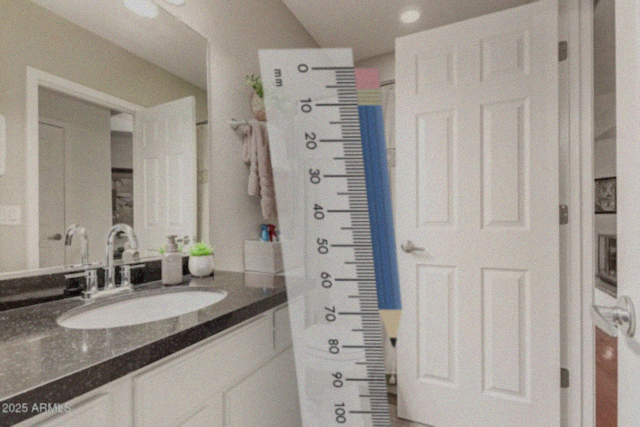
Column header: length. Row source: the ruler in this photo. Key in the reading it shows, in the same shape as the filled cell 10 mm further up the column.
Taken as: 80 mm
